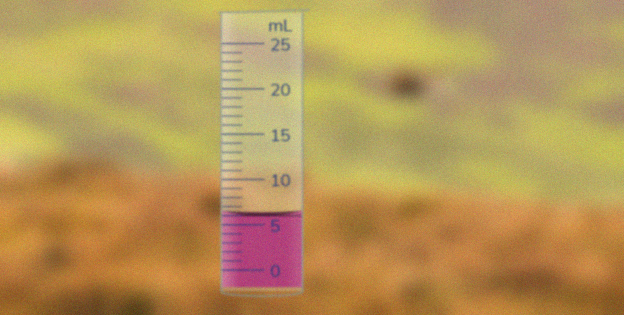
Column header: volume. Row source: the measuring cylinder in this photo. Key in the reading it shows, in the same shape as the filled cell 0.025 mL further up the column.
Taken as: 6 mL
